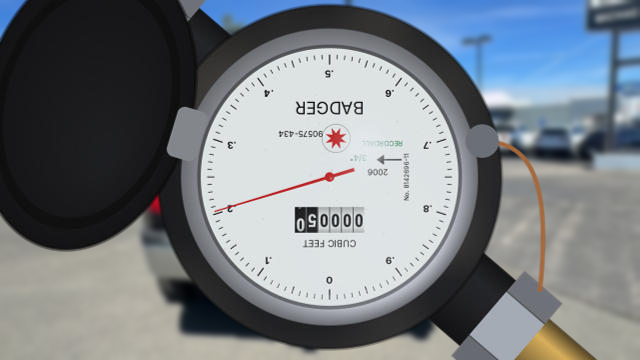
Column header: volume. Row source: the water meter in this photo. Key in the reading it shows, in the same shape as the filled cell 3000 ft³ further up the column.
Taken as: 50.20 ft³
